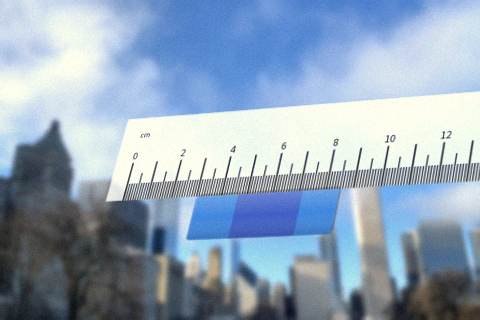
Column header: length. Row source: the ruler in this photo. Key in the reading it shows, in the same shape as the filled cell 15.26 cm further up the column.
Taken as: 5.5 cm
